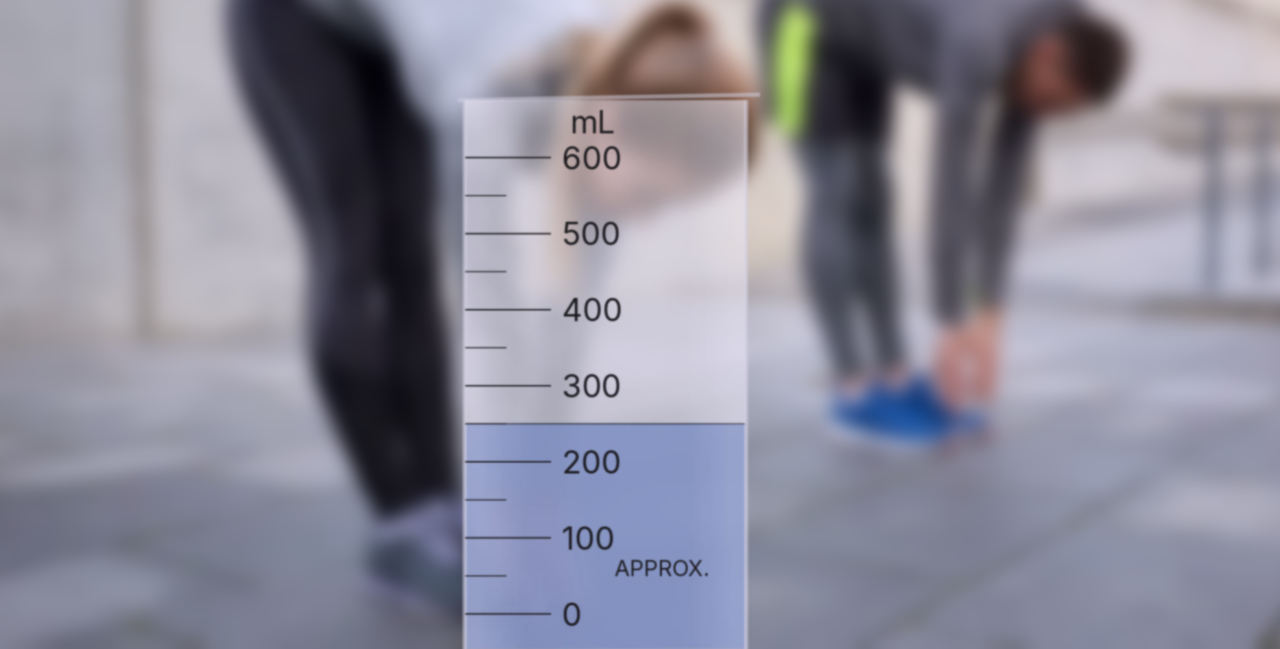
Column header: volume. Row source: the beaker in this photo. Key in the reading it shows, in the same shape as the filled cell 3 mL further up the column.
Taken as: 250 mL
